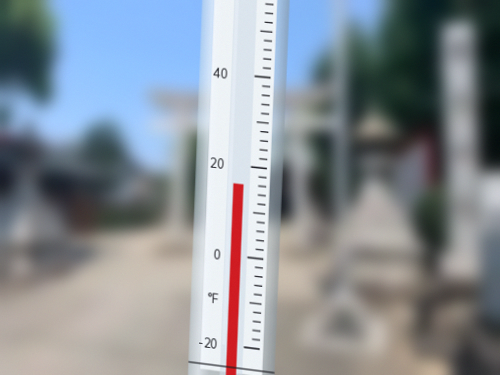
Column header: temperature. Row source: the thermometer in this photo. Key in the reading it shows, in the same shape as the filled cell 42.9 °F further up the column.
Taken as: 16 °F
